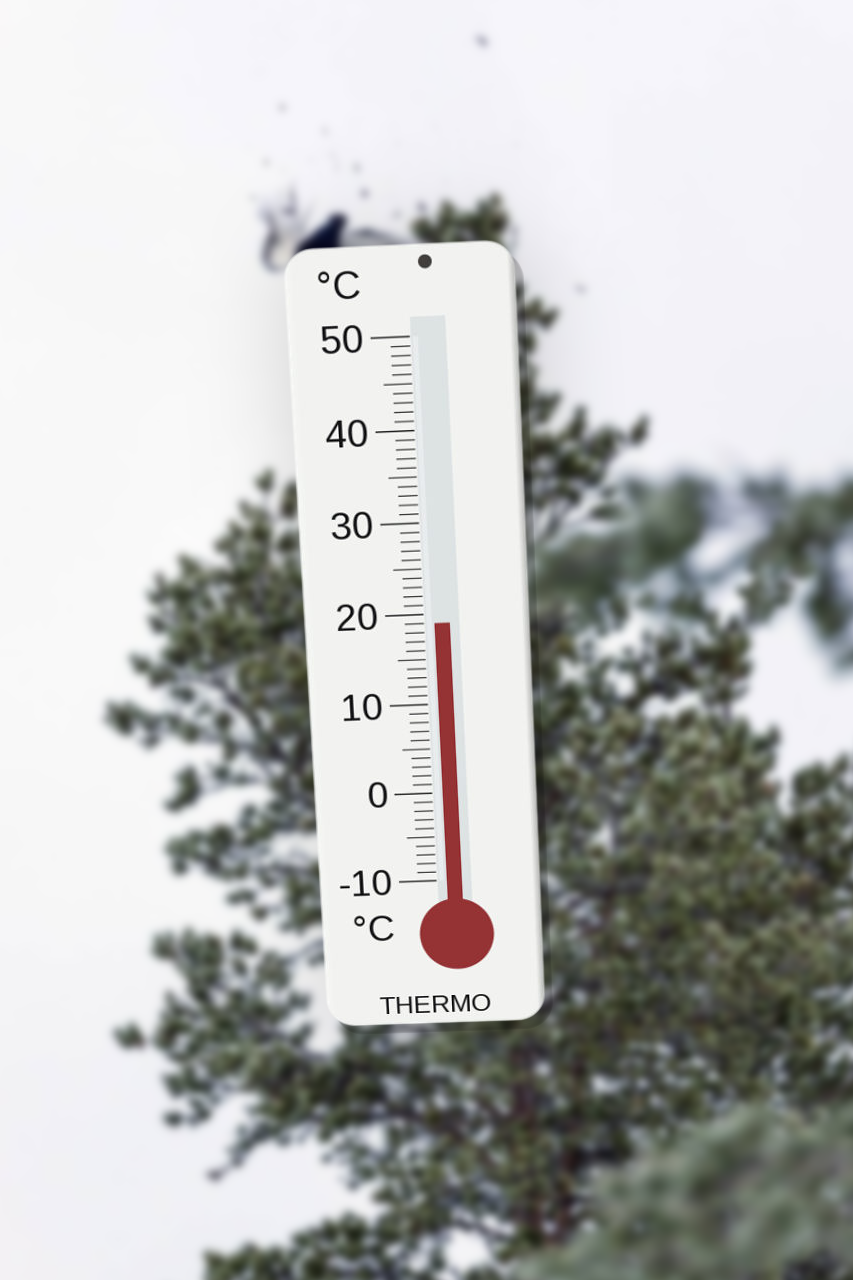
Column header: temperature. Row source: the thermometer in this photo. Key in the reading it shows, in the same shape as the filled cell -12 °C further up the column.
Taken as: 19 °C
